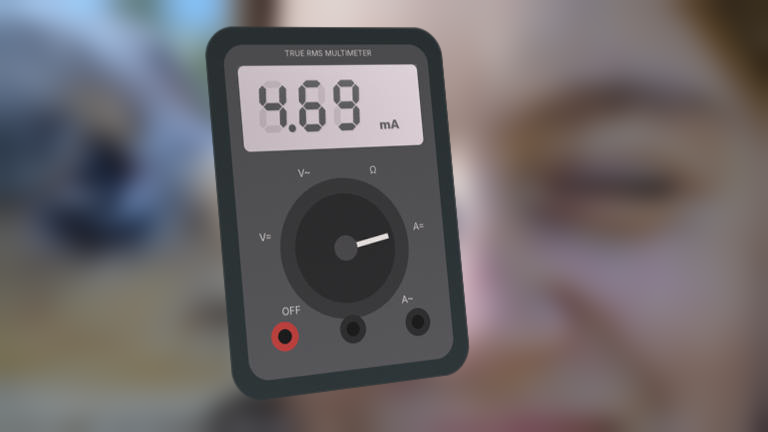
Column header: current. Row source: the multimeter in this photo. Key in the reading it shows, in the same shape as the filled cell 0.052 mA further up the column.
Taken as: 4.69 mA
